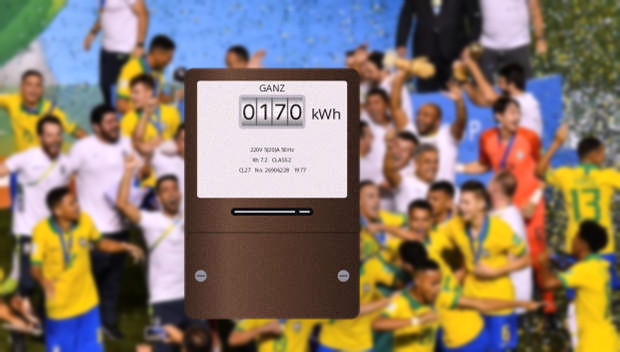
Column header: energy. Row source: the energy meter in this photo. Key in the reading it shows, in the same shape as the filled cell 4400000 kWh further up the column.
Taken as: 170 kWh
